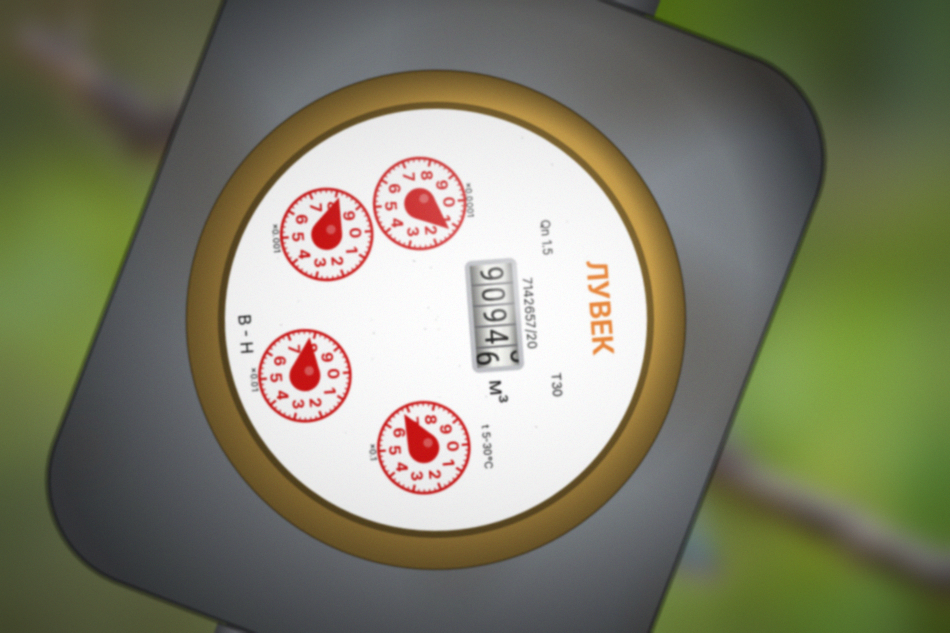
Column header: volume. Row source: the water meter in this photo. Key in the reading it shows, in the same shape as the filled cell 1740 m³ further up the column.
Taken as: 90945.6781 m³
